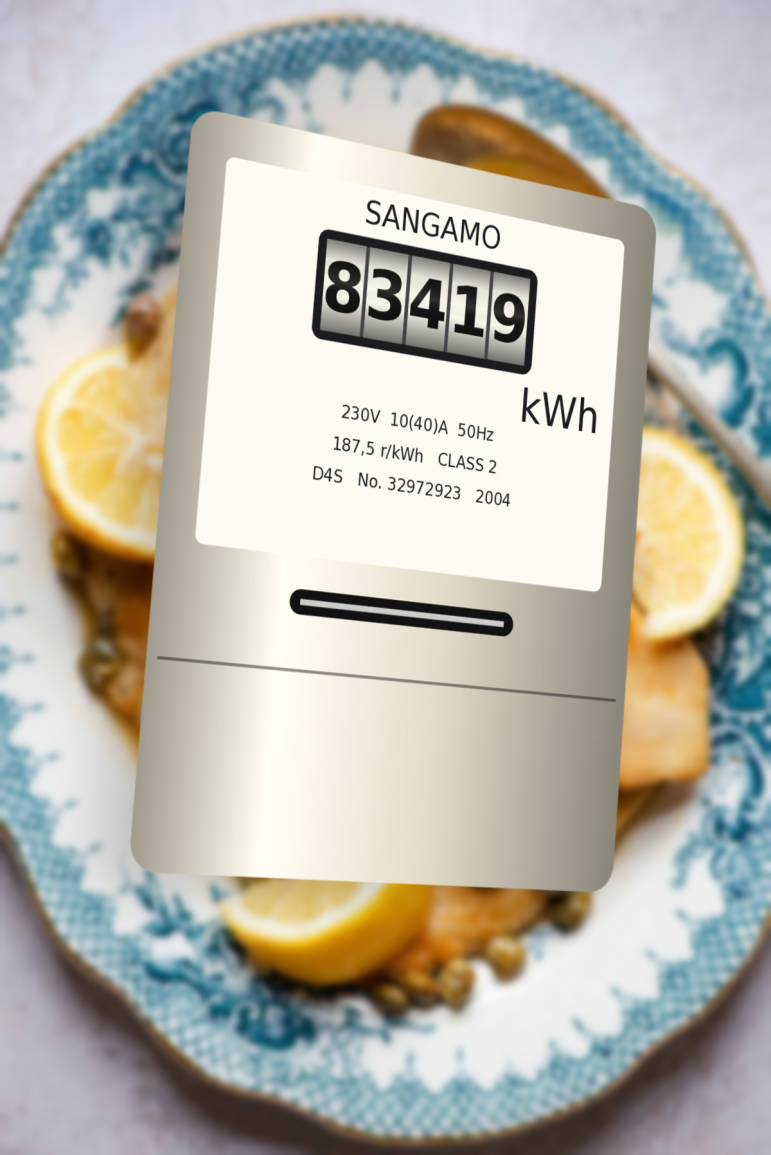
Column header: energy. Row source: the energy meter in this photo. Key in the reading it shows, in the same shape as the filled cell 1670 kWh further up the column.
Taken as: 83419 kWh
